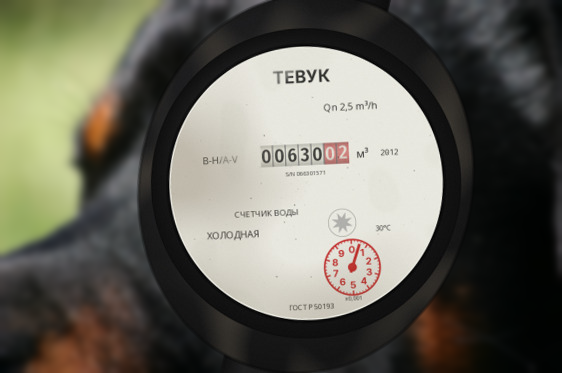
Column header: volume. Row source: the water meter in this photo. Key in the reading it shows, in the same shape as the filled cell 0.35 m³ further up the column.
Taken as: 630.020 m³
